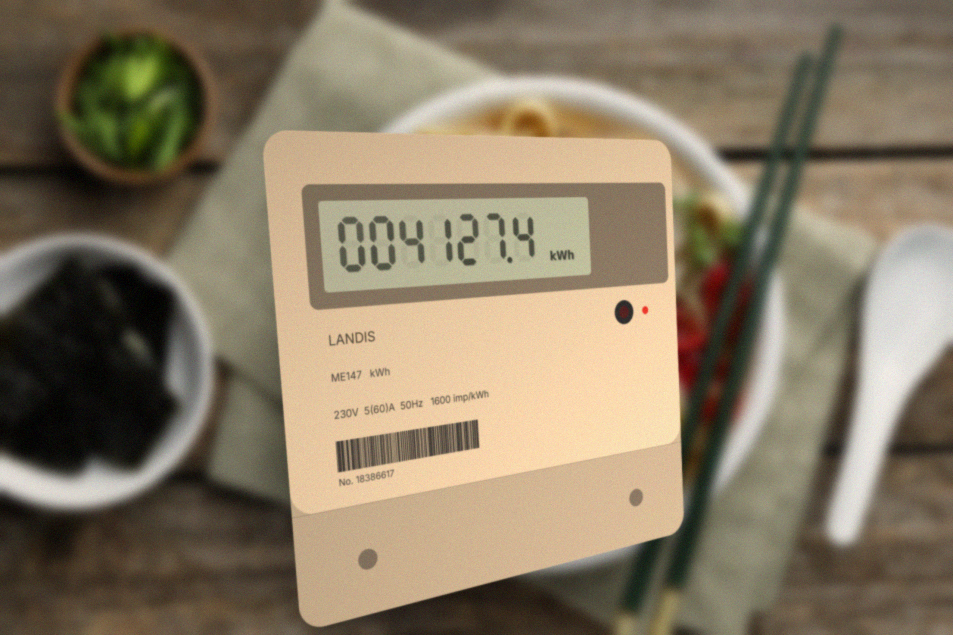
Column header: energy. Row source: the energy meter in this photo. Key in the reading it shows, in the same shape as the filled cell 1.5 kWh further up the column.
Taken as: 4127.4 kWh
